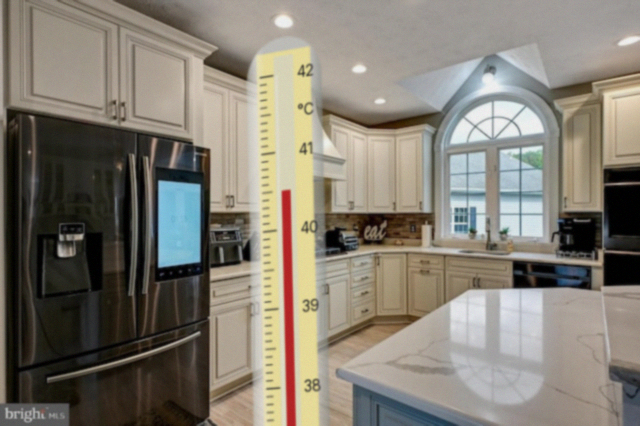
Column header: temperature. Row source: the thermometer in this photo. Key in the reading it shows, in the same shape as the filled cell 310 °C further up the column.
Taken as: 40.5 °C
